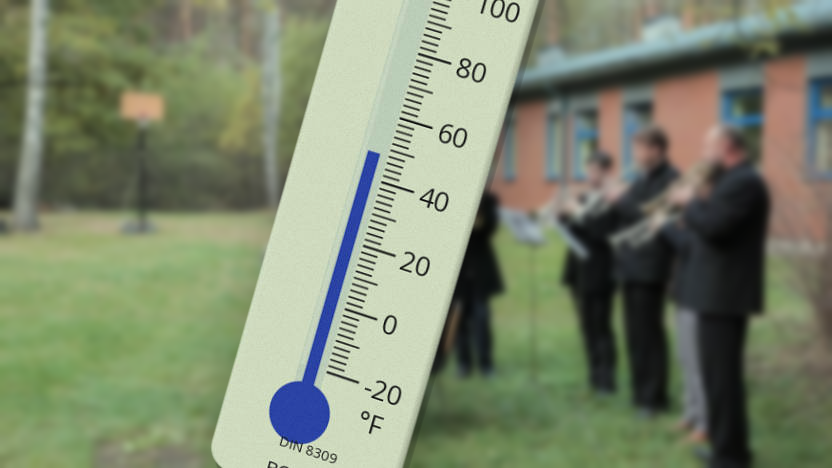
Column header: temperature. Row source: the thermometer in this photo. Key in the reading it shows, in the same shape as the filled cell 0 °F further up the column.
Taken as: 48 °F
